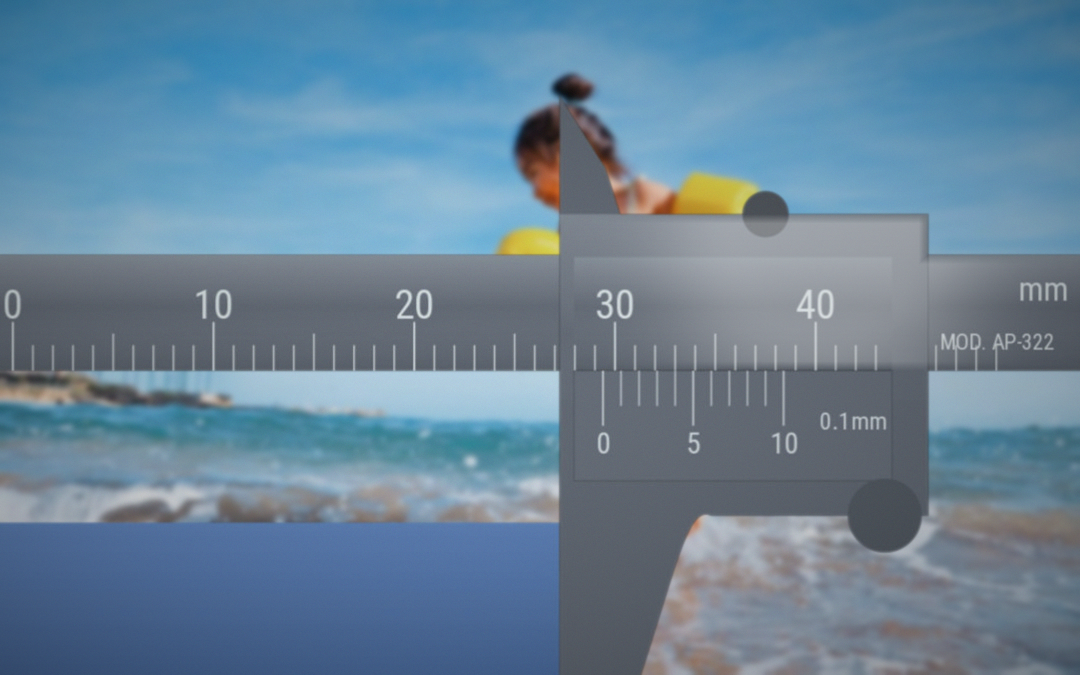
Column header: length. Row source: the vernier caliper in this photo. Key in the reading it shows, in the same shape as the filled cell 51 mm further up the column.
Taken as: 29.4 mm
